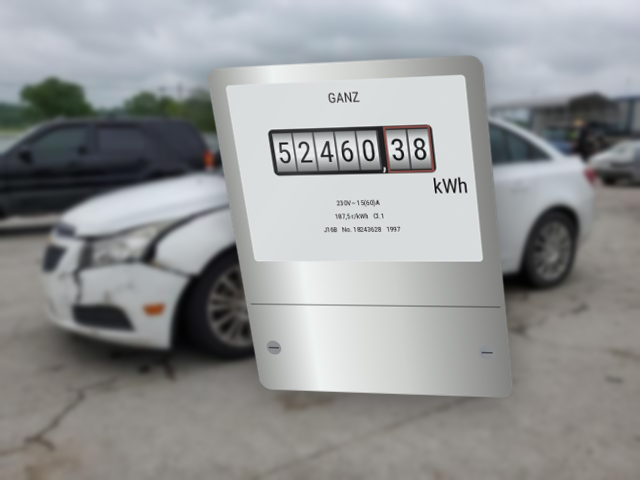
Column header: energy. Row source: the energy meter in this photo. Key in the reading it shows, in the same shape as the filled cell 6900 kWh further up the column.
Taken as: 52460.38 kWh
